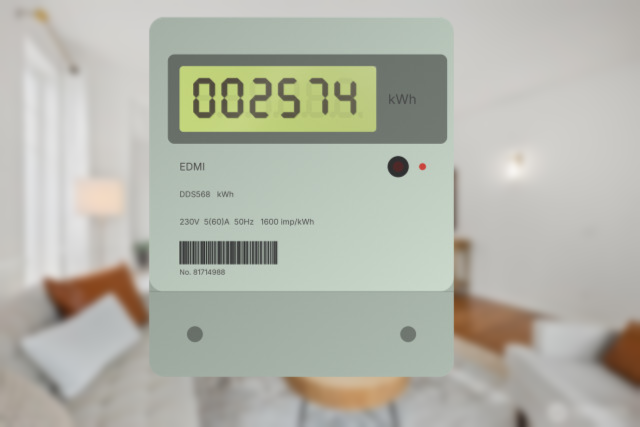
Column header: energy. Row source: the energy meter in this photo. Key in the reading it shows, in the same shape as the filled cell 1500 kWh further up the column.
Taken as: 2574 kWh
